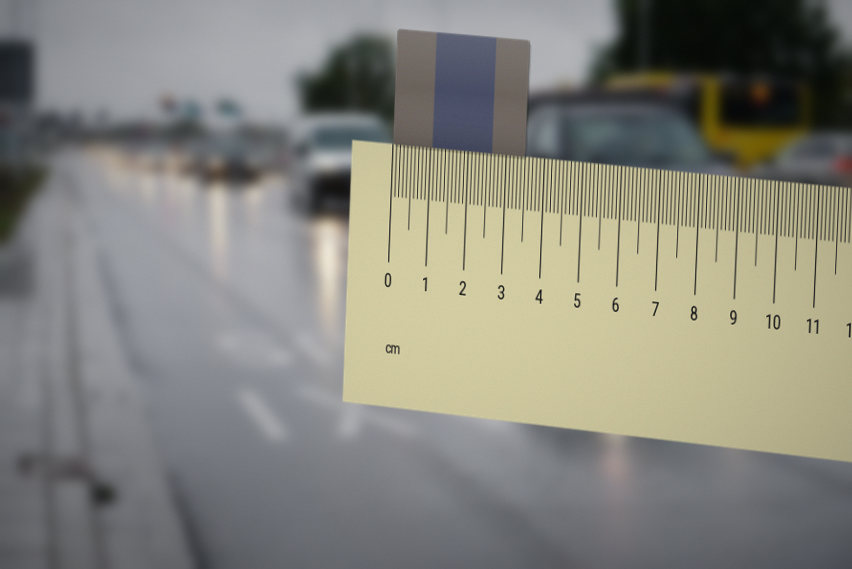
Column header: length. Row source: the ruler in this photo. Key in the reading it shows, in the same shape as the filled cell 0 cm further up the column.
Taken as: 3.5 cm
